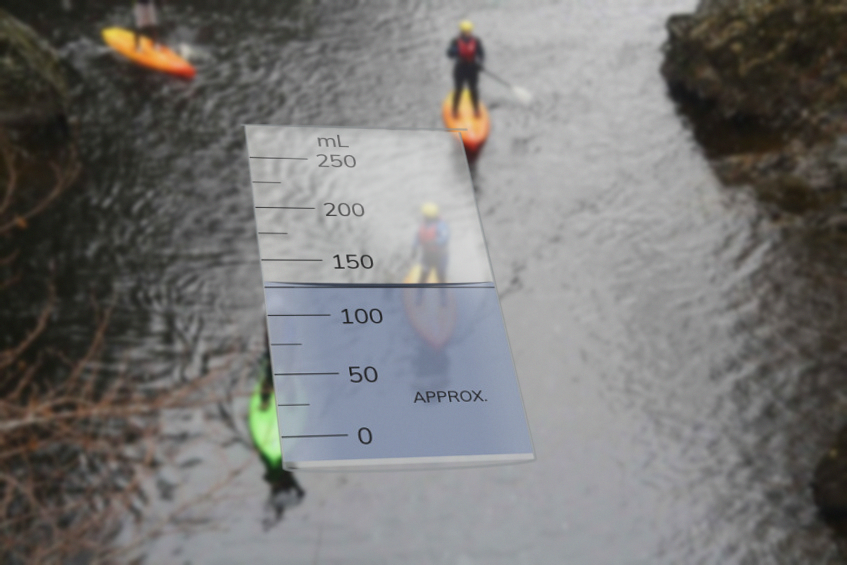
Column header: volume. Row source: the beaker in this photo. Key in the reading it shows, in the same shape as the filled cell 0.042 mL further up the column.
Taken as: 125 mL
